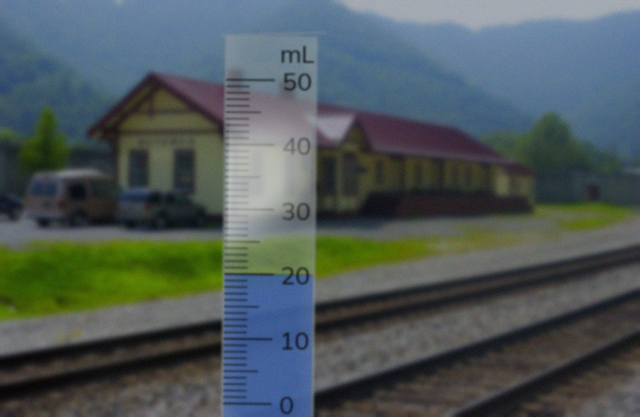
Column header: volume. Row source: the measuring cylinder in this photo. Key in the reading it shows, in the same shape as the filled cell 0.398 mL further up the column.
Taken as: 20 mL
